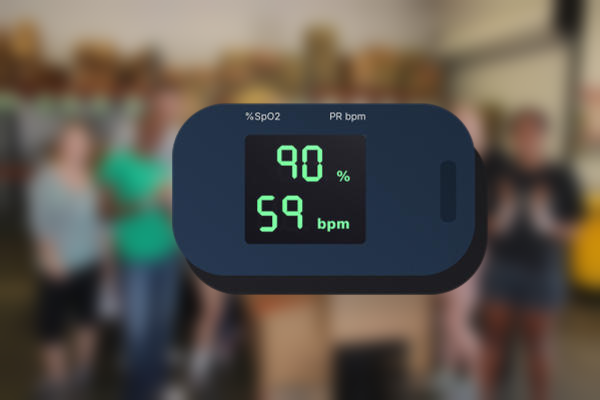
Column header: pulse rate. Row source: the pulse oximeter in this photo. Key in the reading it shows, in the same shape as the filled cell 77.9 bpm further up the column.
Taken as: 59 bpm
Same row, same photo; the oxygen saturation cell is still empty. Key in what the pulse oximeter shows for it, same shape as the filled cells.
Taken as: 90 %
